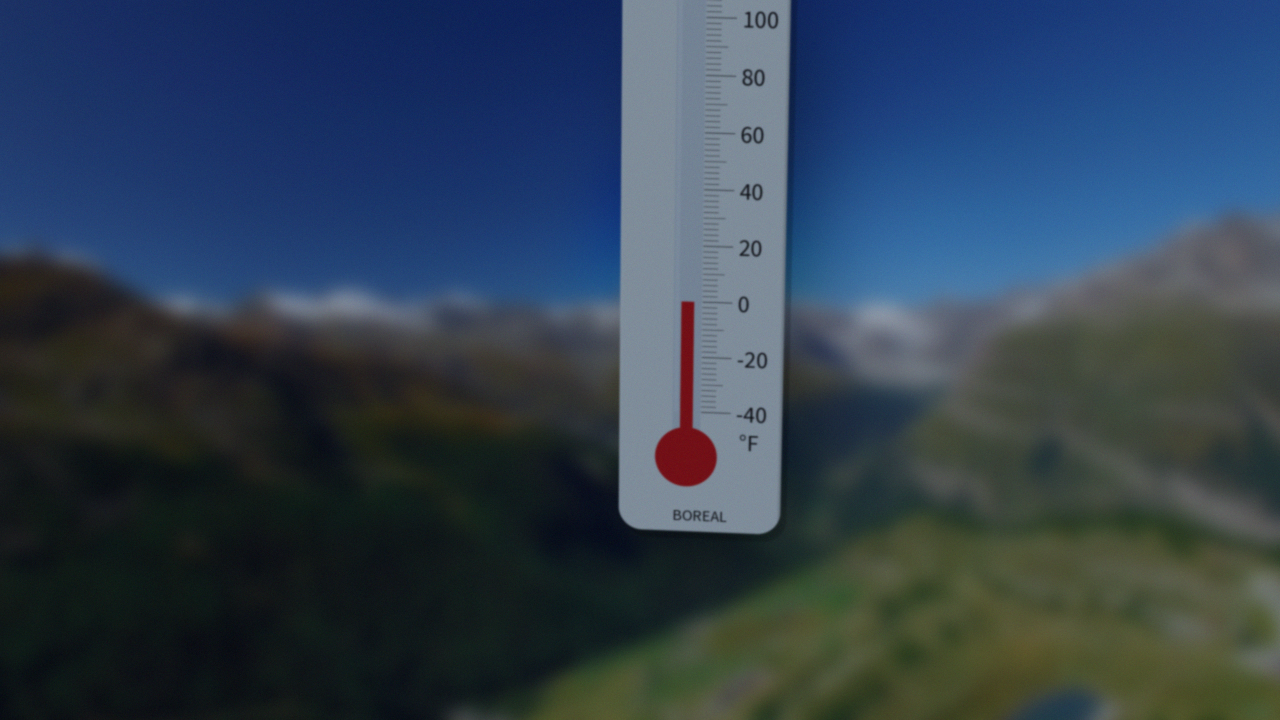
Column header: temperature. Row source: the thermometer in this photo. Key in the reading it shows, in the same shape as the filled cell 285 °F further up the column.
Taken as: 0 °F
